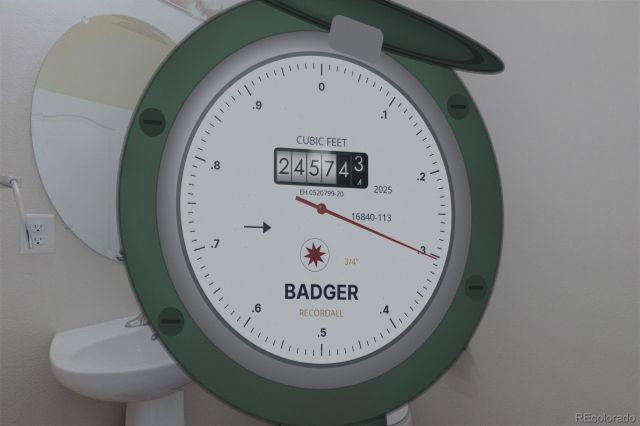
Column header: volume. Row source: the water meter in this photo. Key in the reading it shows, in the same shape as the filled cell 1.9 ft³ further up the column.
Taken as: 245743.30 ft³
